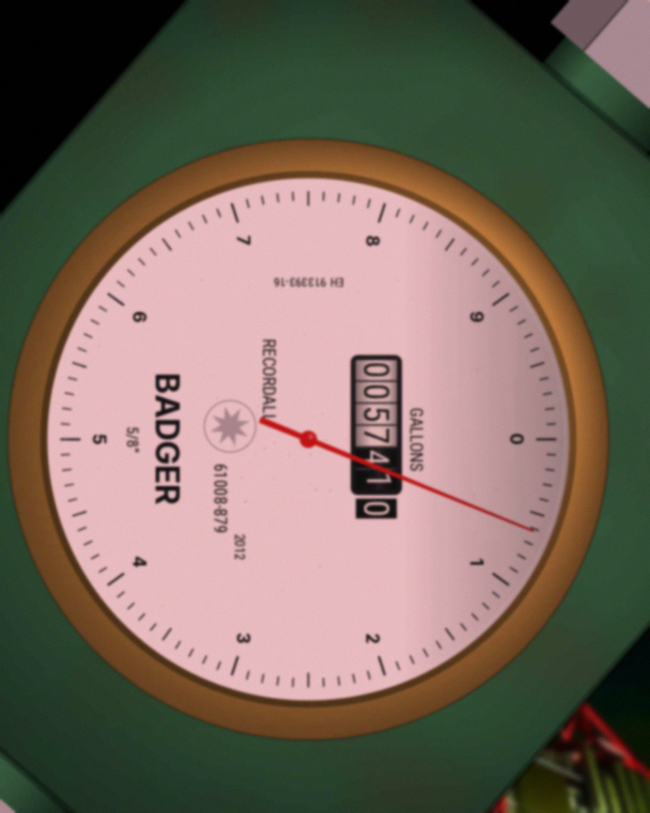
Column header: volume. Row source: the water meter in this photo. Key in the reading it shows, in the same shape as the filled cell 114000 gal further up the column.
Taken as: 57410.6 gal
